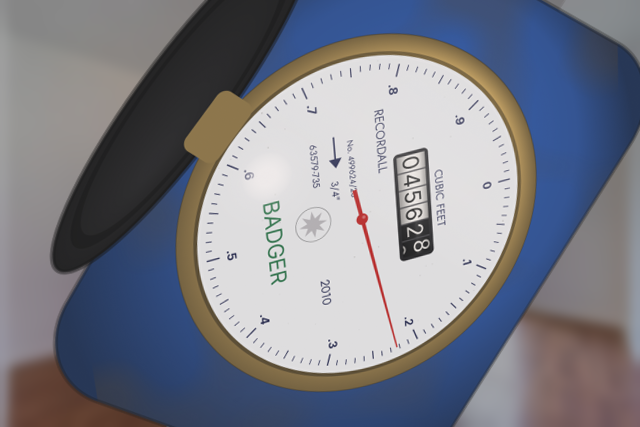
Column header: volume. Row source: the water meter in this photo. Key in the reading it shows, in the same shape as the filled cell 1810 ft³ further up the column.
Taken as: 45628.22 ft³
